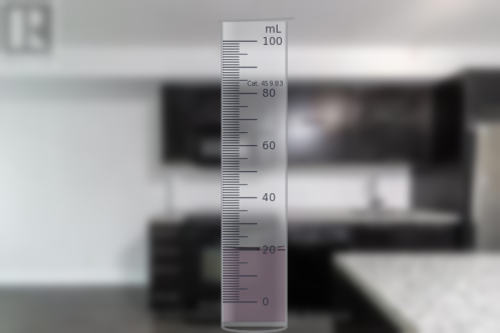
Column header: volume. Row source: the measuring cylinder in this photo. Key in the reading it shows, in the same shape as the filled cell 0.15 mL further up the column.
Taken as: 20 mL
